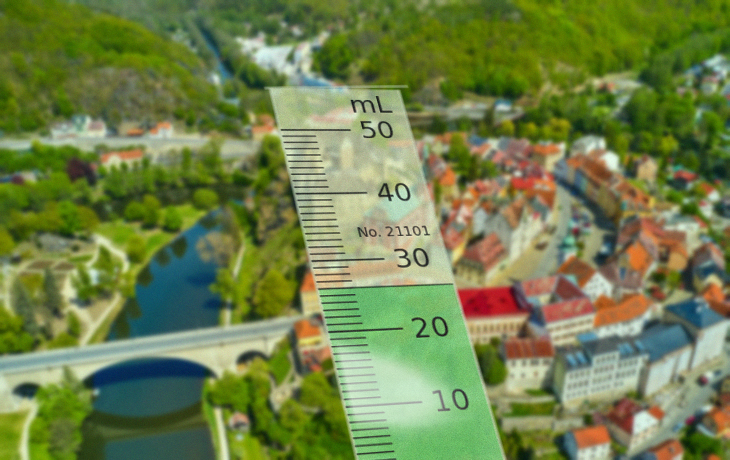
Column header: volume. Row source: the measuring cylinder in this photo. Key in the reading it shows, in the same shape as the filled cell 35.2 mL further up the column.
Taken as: 26 mL
